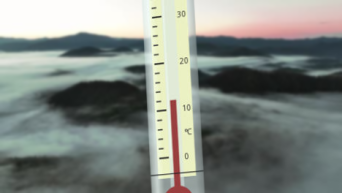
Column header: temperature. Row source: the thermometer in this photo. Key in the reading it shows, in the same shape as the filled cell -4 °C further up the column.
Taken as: 12 °C
